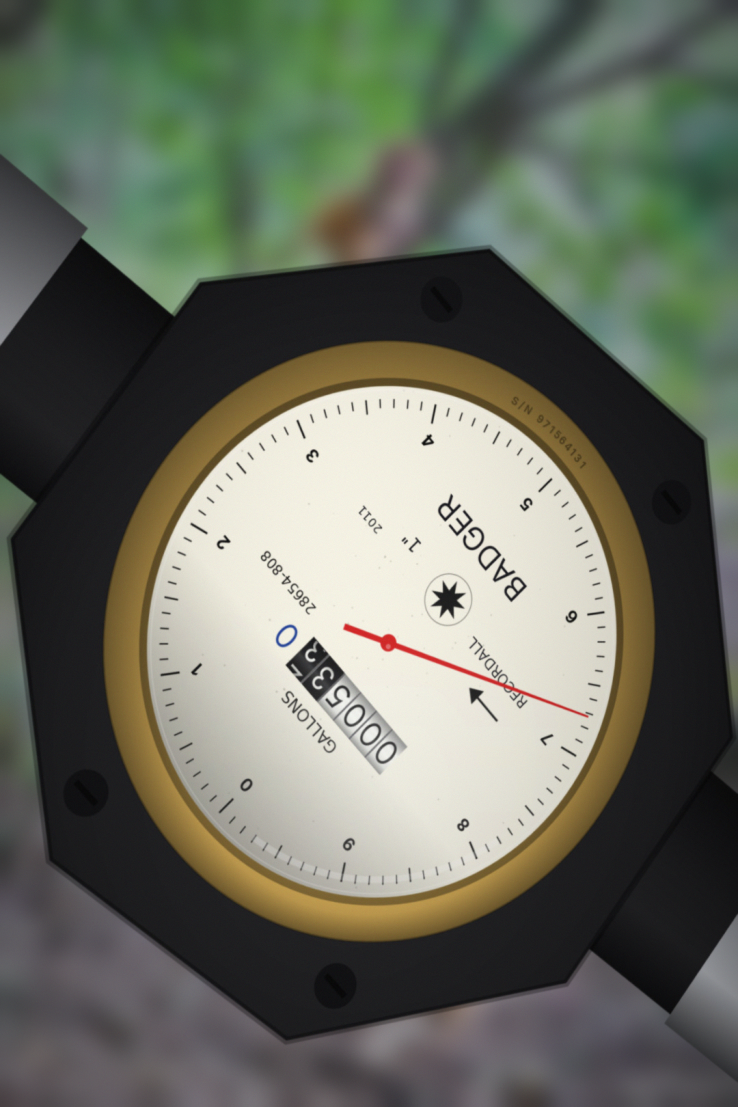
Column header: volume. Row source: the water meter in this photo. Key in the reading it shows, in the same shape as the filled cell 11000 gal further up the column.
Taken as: 5326.7 gal
